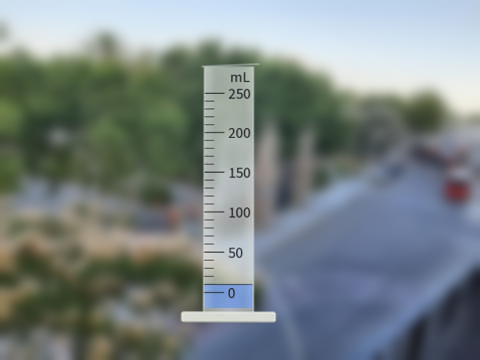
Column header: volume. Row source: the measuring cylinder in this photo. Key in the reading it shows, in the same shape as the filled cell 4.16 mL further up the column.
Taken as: 10 mL
